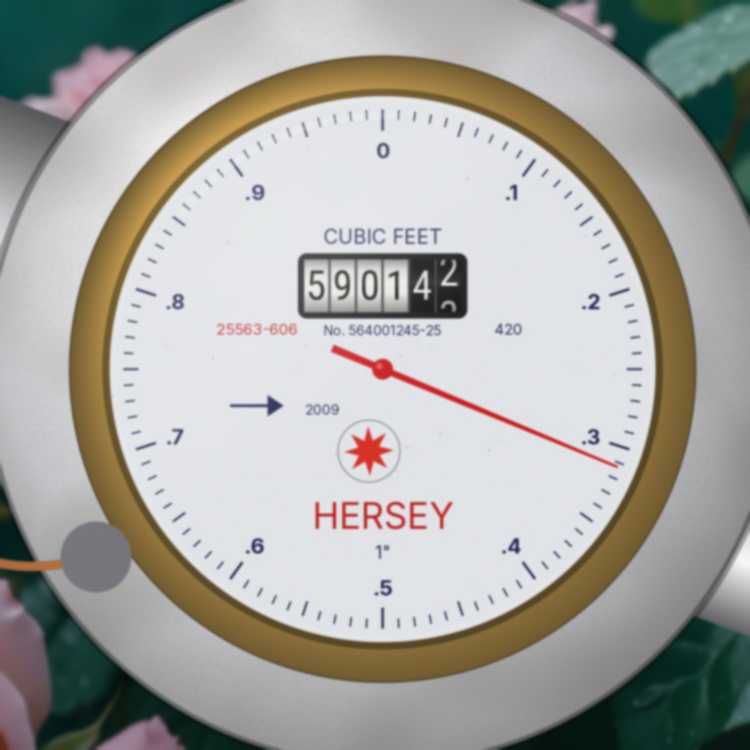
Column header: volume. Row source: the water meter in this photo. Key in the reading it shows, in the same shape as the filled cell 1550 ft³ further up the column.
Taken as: 590142.31 ft³
